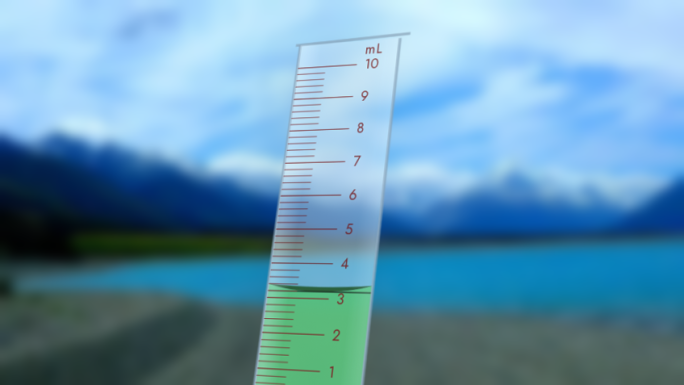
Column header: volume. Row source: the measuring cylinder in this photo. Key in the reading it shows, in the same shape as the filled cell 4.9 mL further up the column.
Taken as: 3.2 mL
